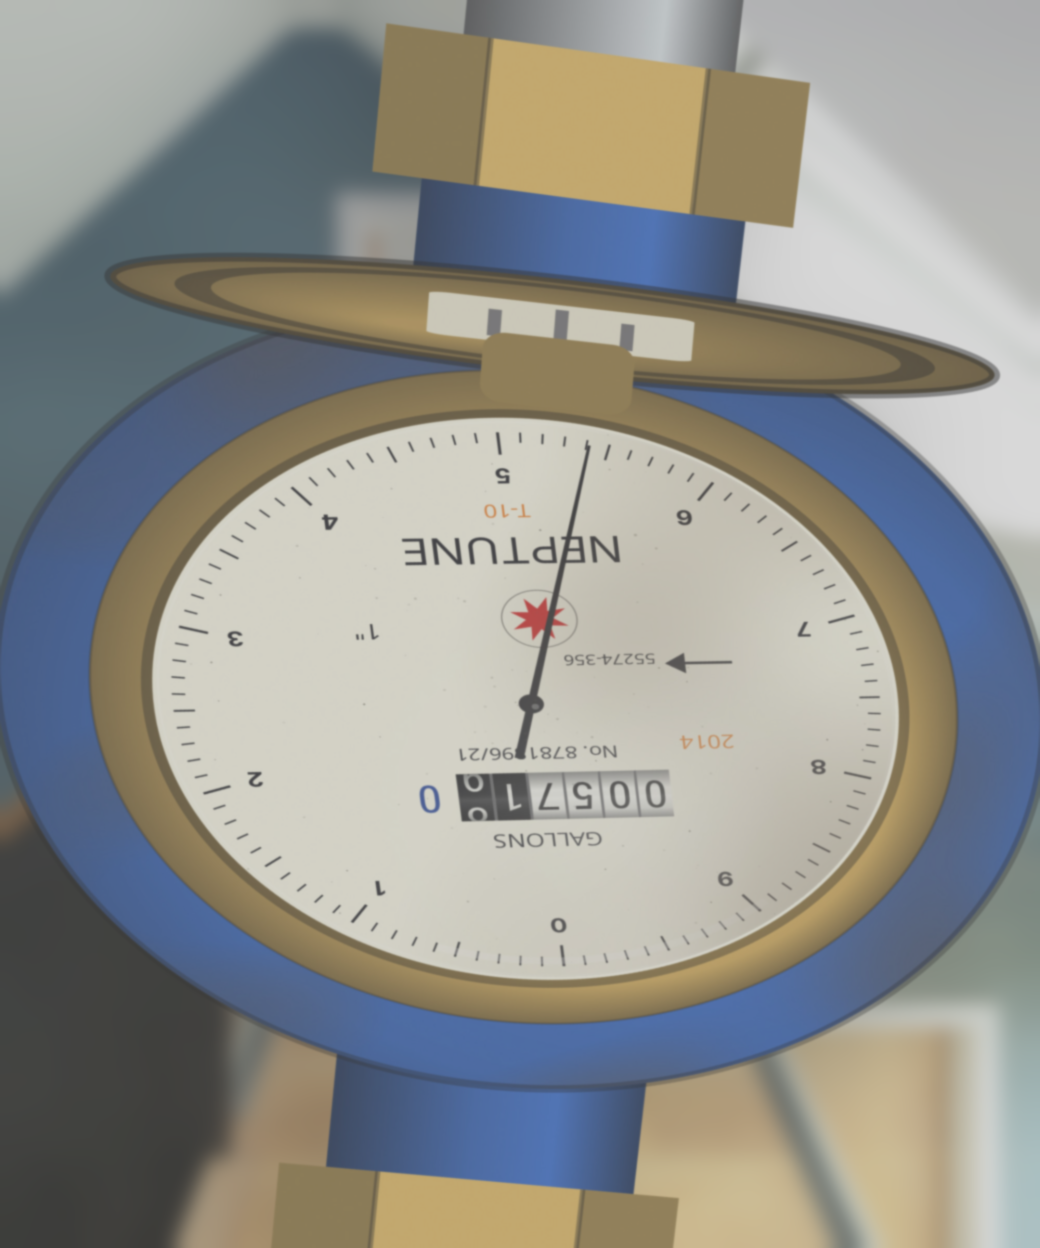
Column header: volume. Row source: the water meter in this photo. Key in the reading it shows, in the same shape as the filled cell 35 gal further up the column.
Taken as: 57185.4 gal
